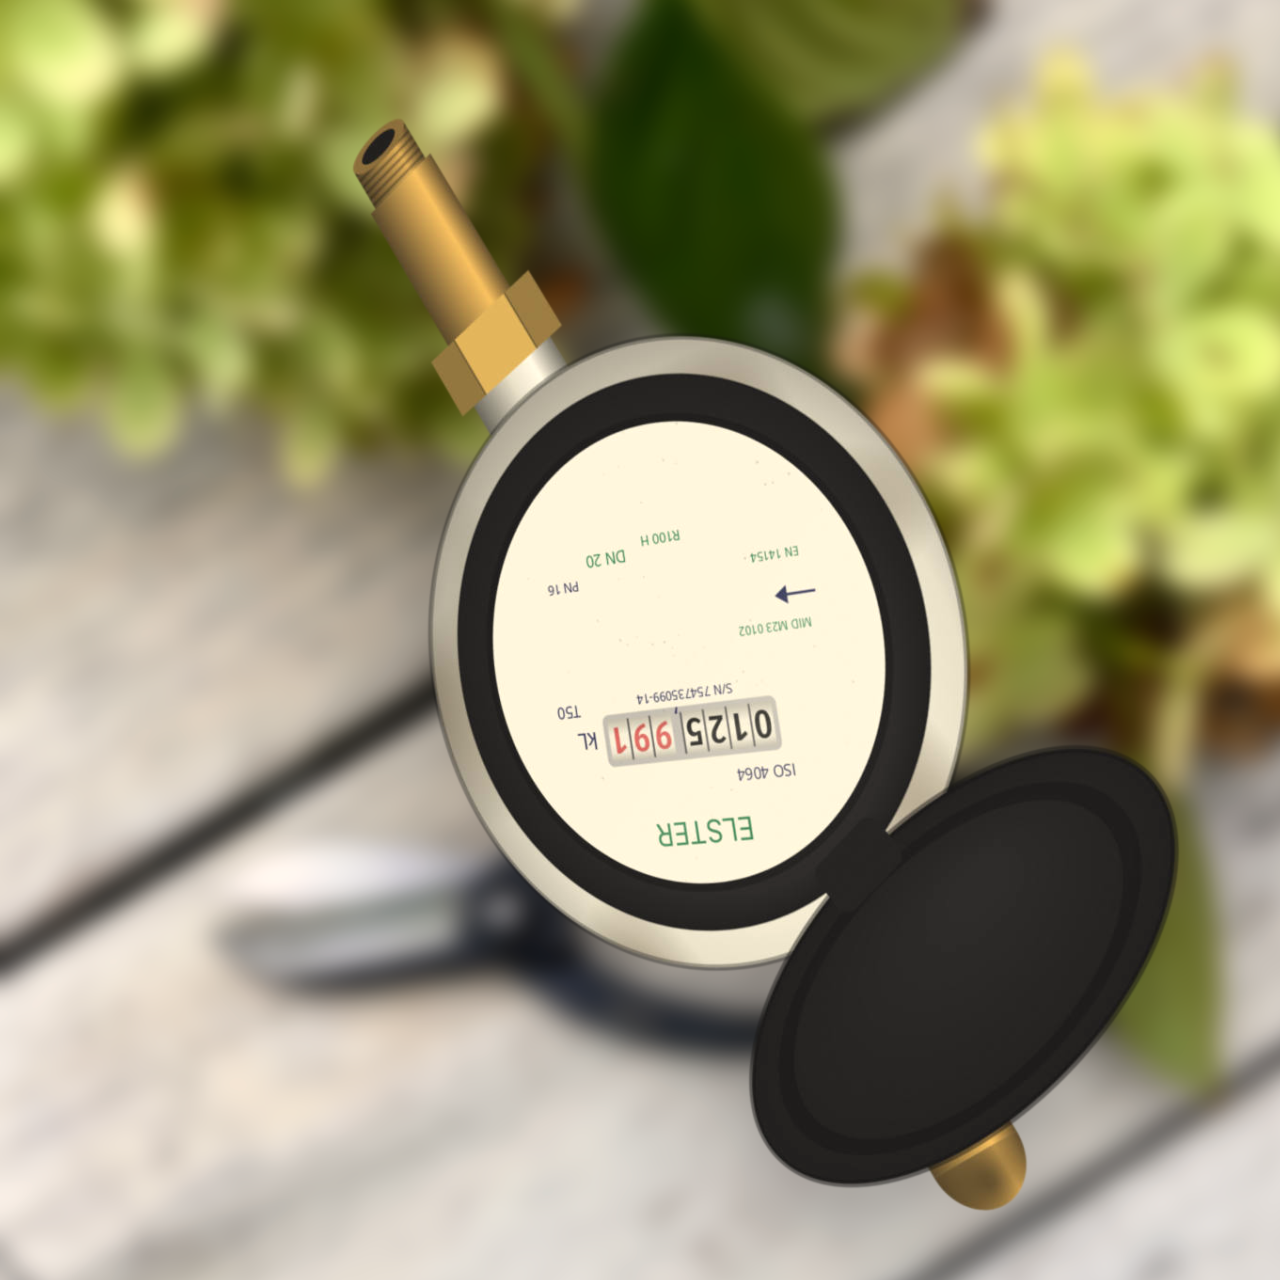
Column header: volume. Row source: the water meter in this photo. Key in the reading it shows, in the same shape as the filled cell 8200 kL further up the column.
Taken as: 125.991 kL
